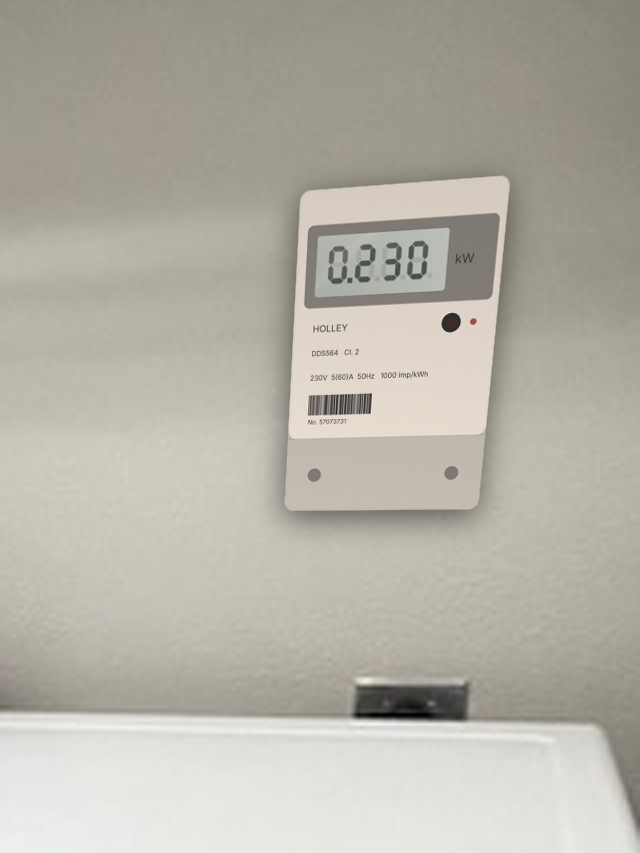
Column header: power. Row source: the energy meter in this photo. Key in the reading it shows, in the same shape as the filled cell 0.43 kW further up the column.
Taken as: 0.230 kW
